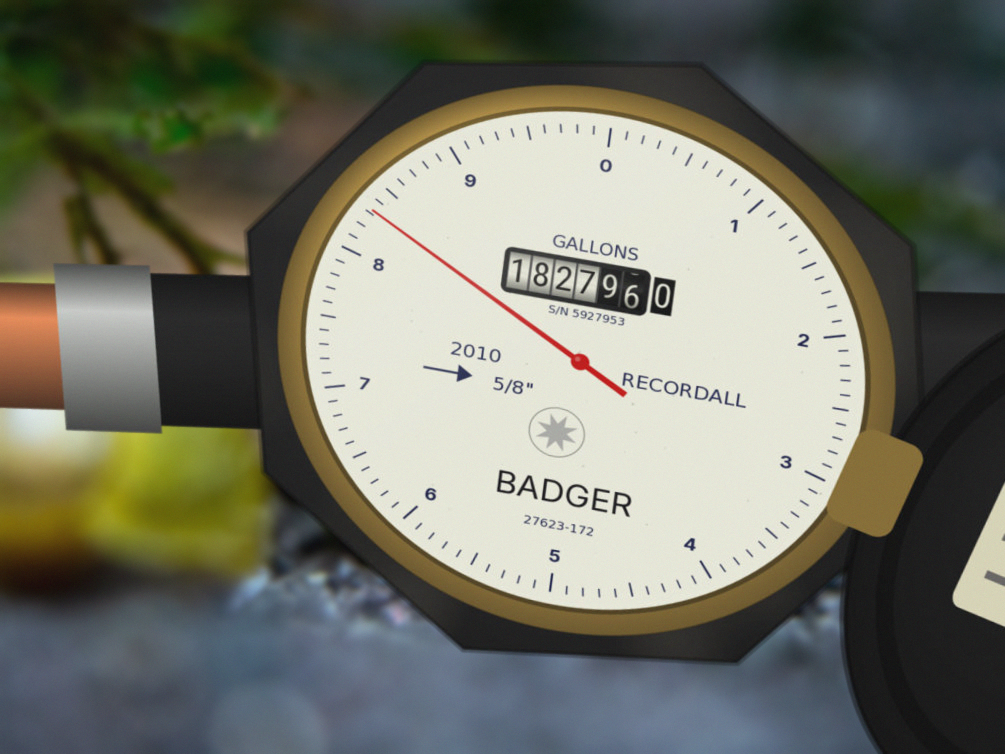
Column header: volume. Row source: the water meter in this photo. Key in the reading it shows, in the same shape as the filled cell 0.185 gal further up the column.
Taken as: 1827958.3 gal
